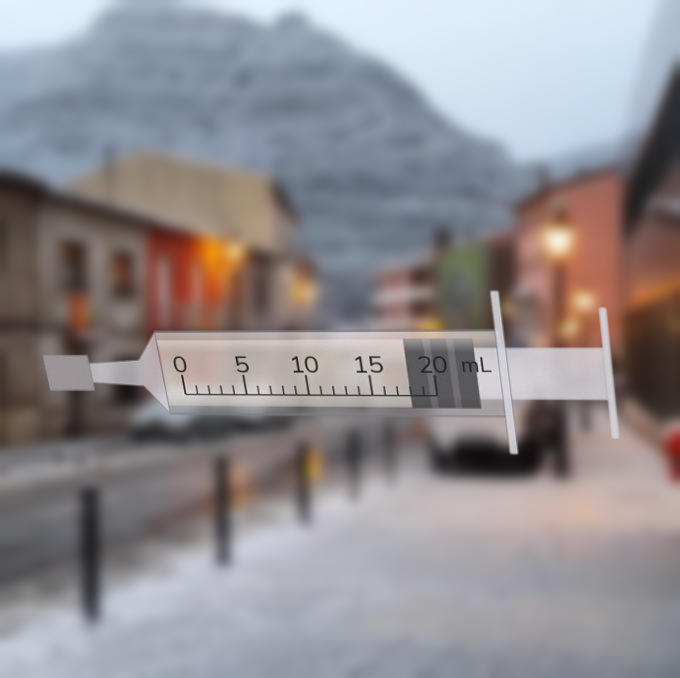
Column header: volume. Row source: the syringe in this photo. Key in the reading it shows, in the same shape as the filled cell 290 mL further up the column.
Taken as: 18 mL
